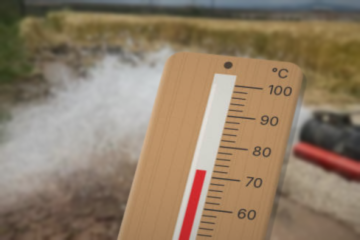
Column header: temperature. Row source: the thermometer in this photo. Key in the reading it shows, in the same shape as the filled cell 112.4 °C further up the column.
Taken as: 72 °C
